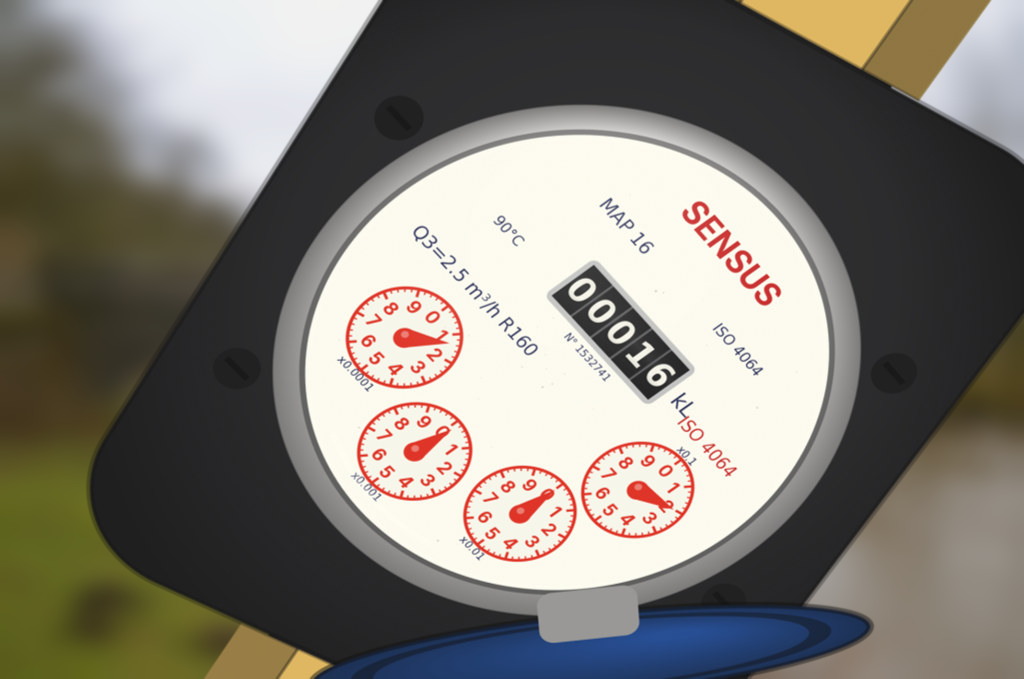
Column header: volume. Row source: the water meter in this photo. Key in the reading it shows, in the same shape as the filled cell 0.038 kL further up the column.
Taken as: 16.2001 kL
